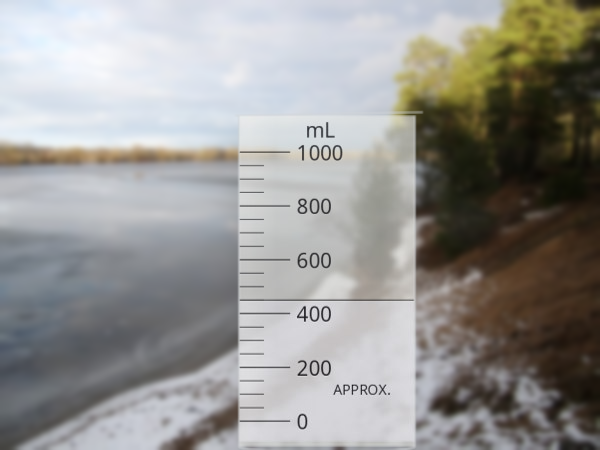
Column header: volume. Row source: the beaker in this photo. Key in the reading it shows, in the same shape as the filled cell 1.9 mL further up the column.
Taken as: 450 mL
